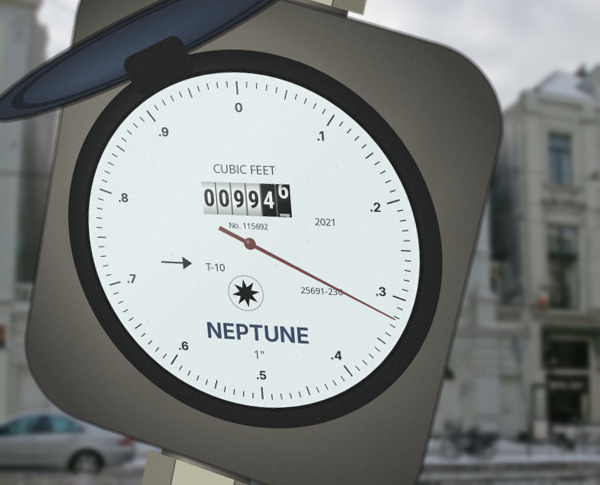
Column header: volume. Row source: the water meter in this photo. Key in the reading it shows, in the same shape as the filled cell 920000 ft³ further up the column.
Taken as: 9946.32 ft³
